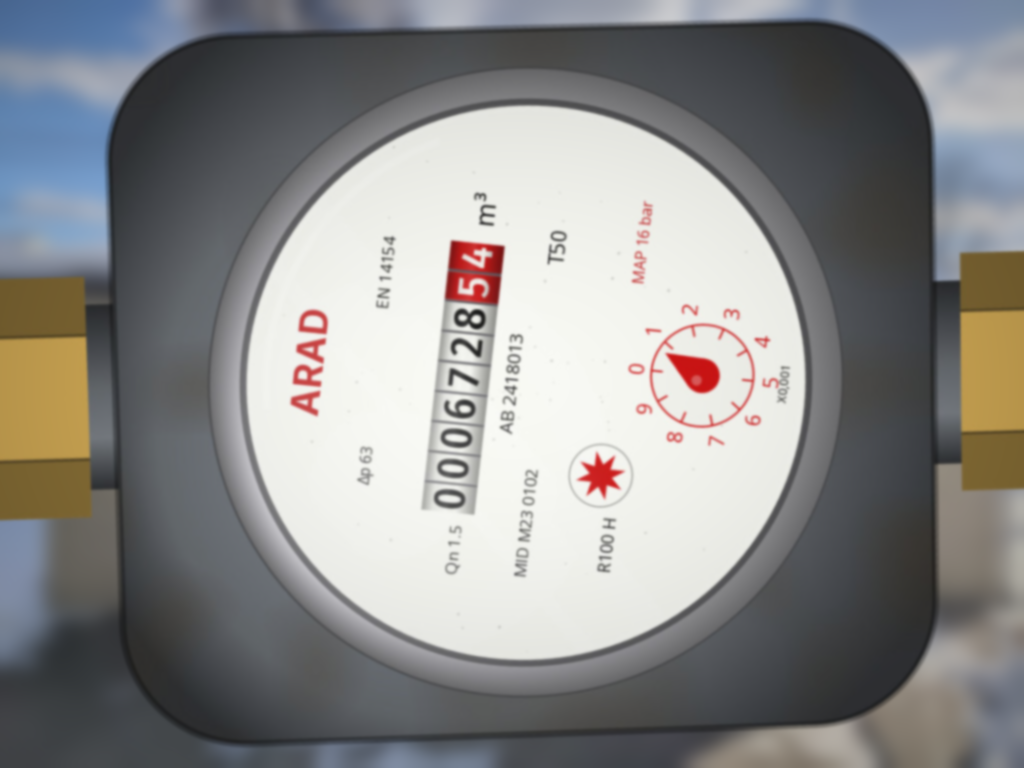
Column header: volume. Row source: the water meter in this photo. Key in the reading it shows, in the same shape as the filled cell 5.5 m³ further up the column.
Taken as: 6728.540 m³
